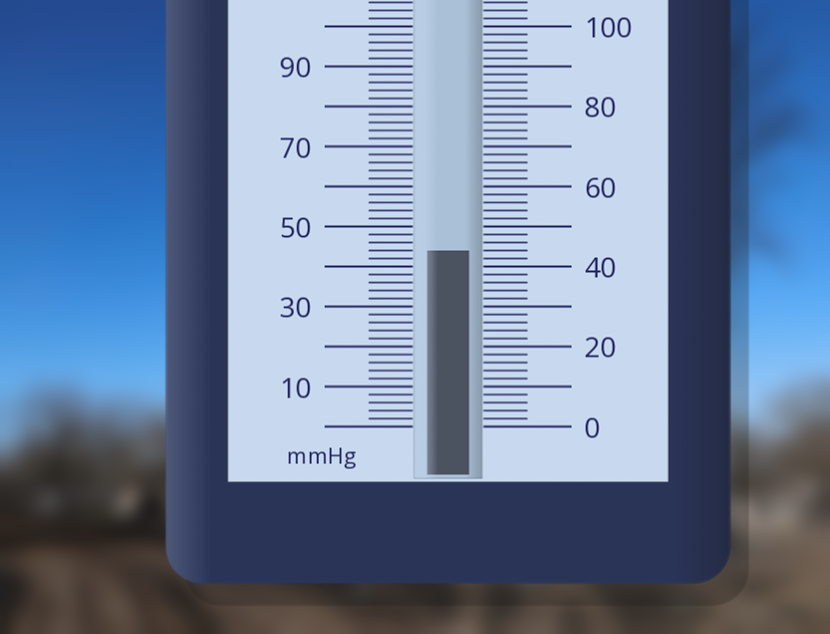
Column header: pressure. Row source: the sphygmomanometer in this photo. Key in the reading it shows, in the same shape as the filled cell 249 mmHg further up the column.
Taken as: 44 mmHg
